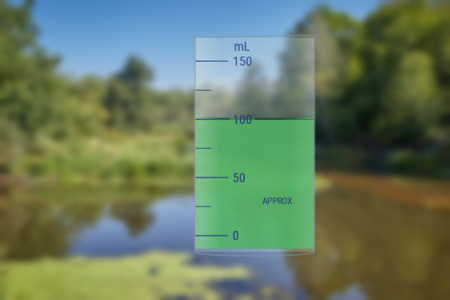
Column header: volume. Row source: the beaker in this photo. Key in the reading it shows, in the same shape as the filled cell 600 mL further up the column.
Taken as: 100 mL
